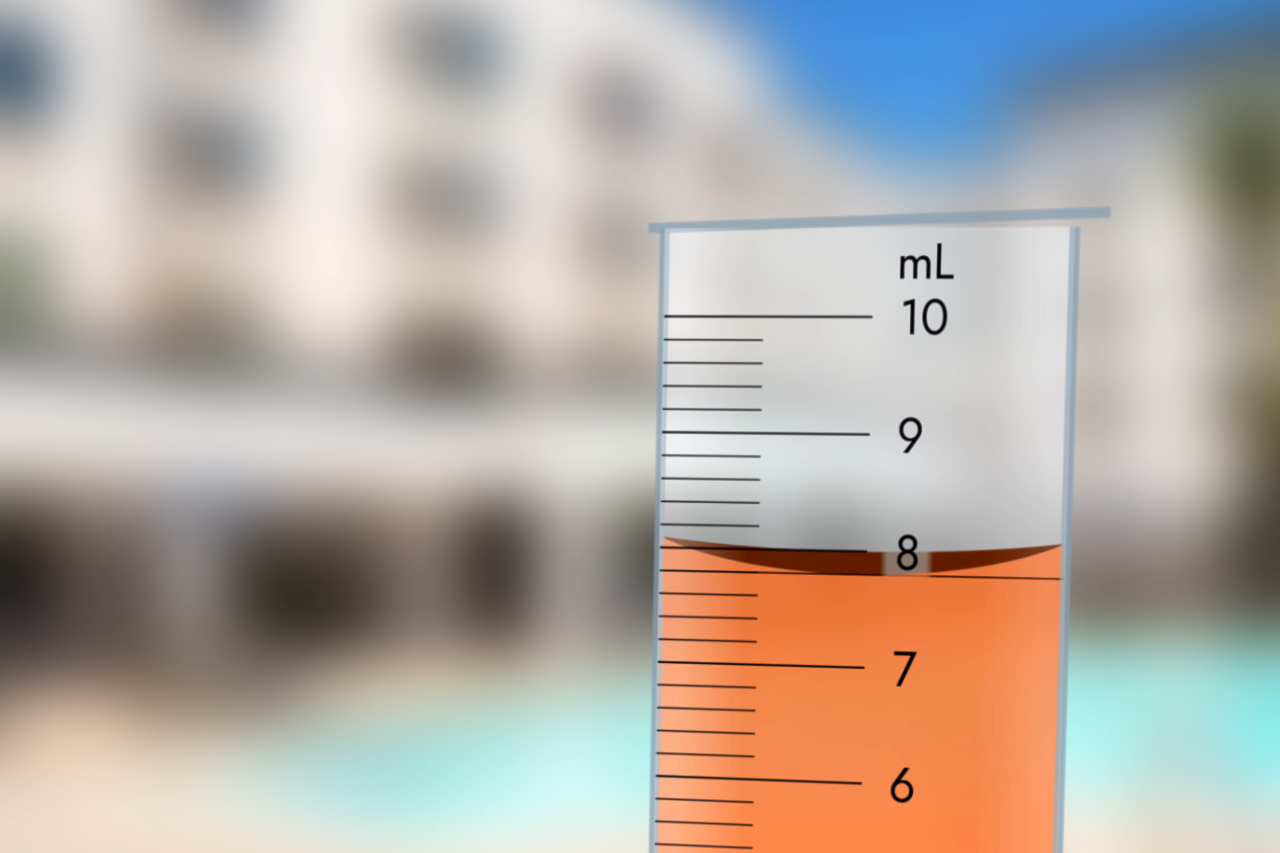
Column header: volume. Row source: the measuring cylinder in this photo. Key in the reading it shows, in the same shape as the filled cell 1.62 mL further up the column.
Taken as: 7.8 mL
